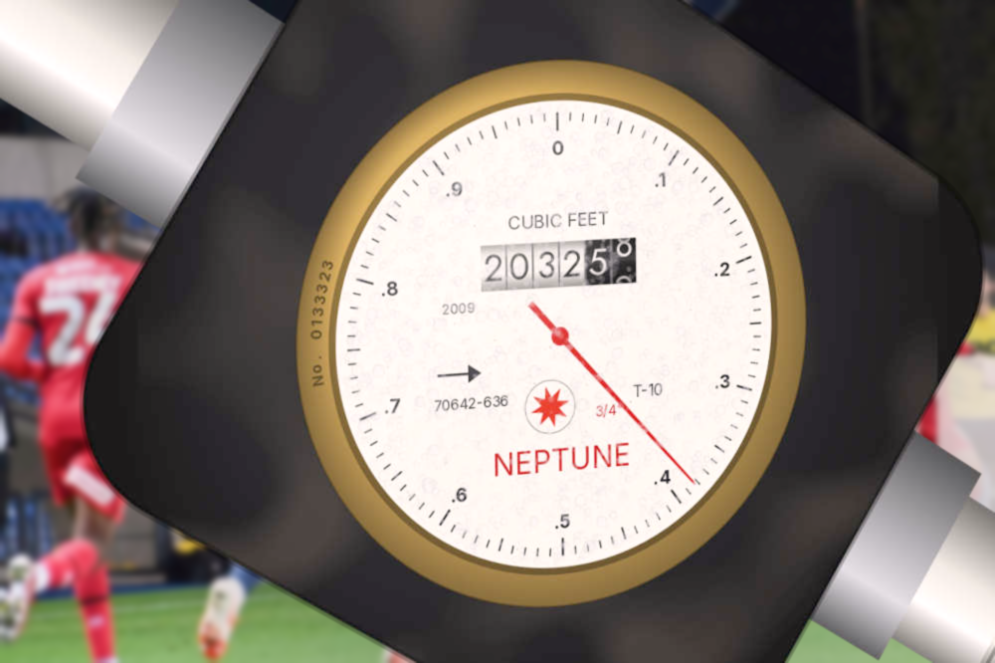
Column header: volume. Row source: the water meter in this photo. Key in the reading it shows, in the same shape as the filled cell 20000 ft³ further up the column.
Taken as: 203258.38 ft³
